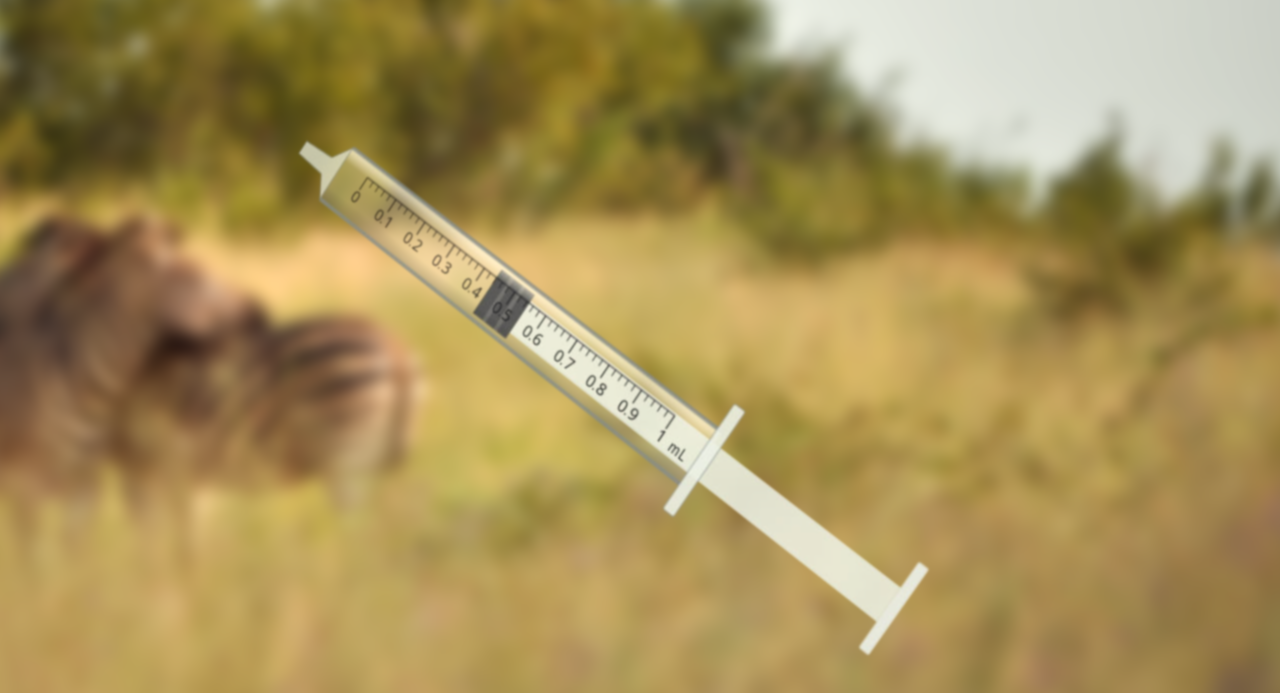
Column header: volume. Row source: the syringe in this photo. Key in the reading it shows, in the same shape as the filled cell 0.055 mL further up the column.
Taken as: 0.44 mL
